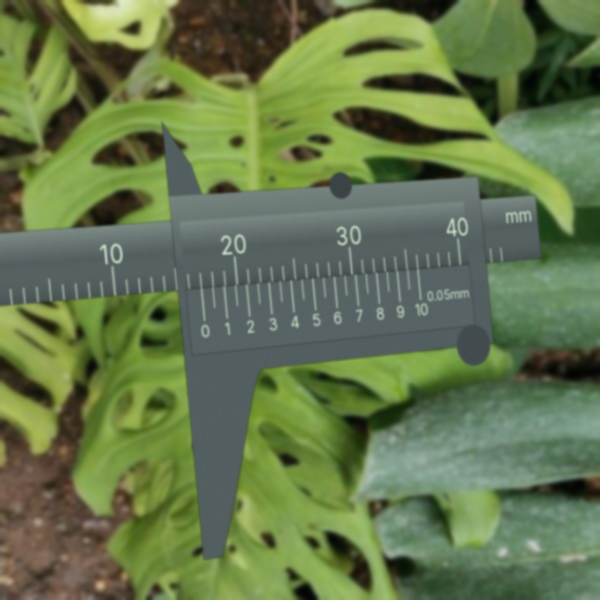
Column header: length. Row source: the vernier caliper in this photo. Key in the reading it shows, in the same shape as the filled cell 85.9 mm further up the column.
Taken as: 17.0 mm
